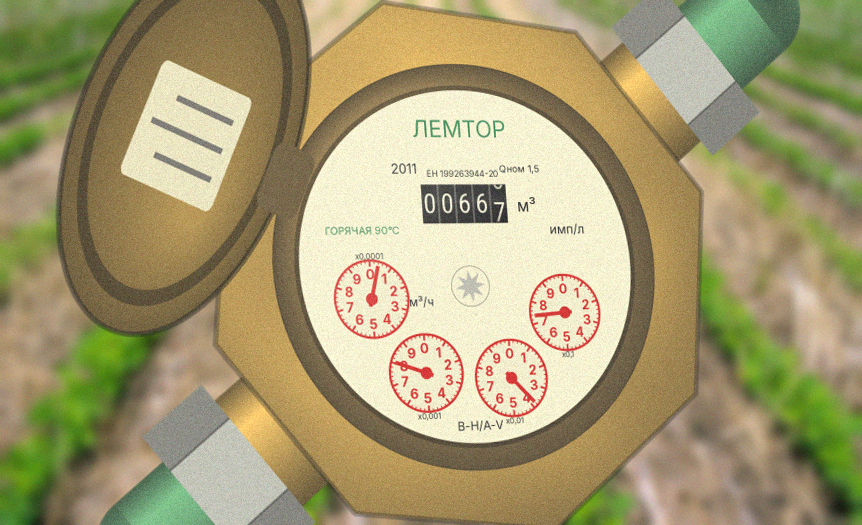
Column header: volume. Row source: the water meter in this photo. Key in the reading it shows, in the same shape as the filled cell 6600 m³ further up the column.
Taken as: 666.7380 m³
